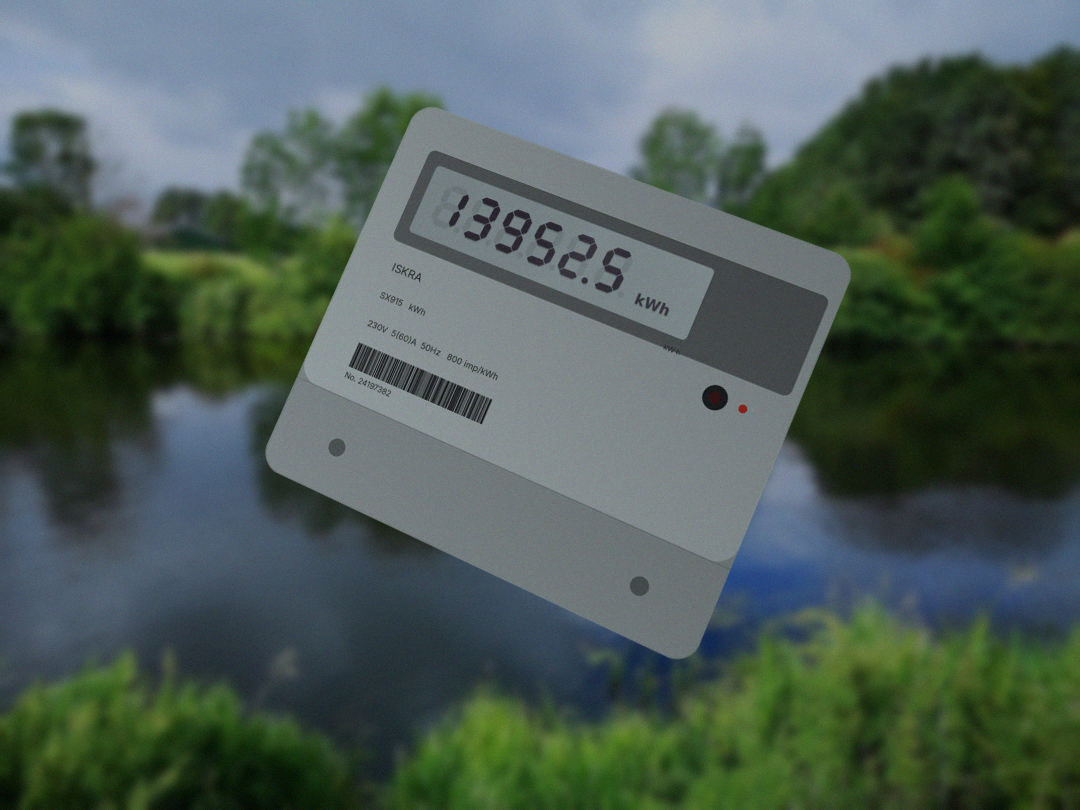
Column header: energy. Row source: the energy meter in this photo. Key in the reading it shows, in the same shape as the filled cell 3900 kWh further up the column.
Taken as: 13952.5 kWh
